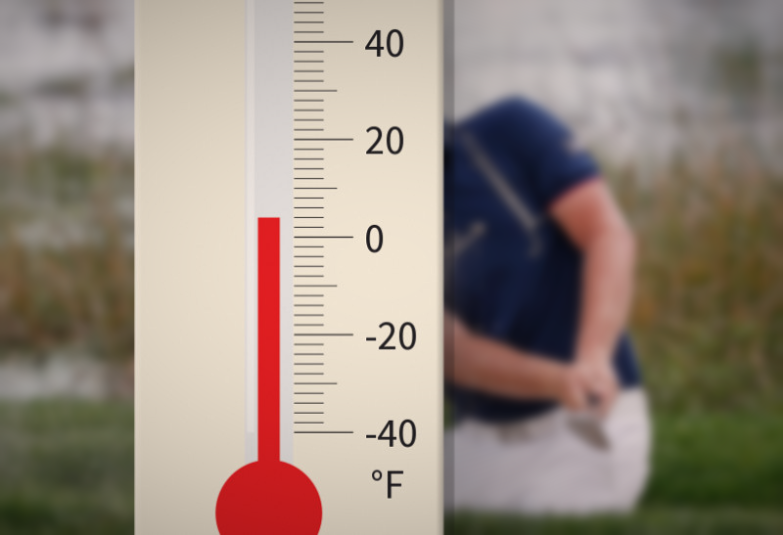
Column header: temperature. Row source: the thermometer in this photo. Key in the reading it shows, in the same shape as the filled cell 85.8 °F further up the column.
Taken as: 4 °F
